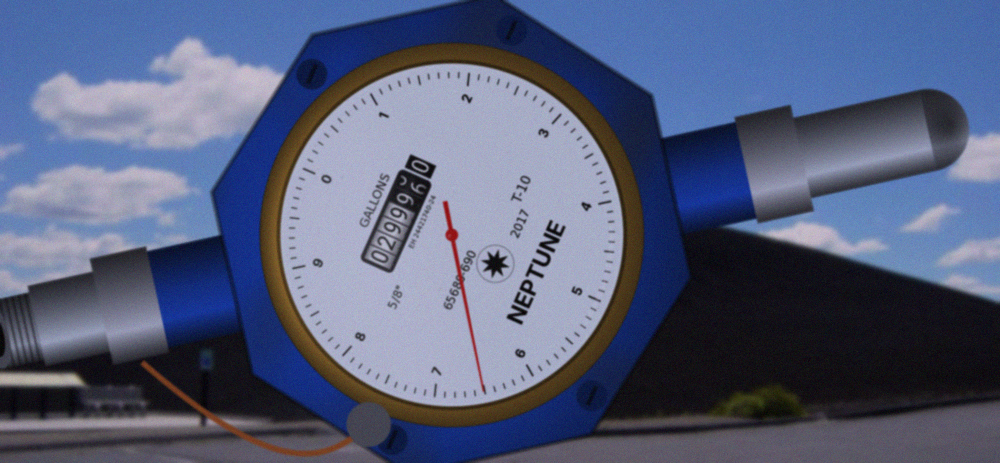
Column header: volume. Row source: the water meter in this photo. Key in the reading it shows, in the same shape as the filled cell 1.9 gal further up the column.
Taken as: 299956.5 gal
